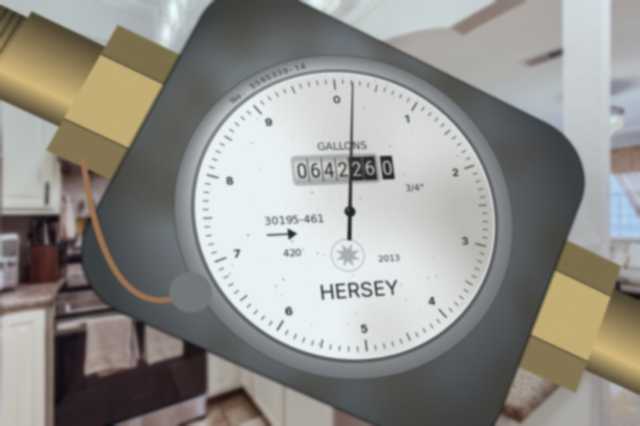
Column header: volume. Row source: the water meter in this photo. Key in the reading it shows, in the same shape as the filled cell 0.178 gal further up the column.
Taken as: 642260.2 gal
